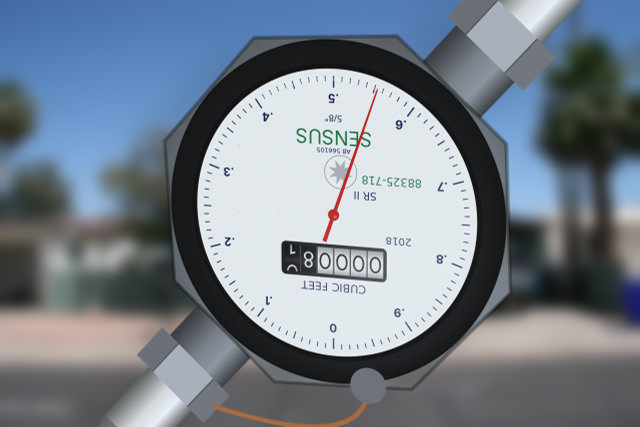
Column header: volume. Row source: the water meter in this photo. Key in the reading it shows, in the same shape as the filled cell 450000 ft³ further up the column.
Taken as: 80.55 ft³
